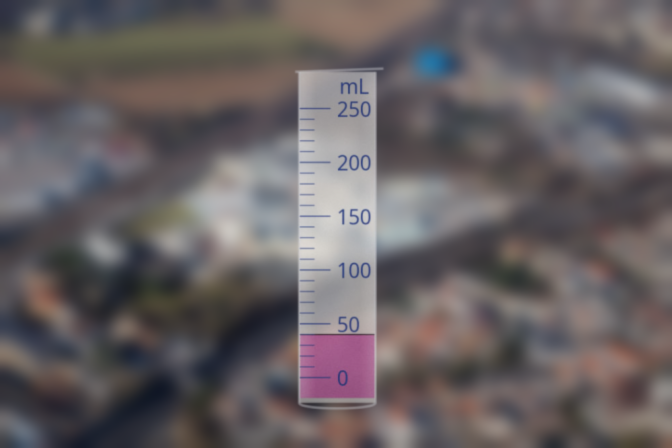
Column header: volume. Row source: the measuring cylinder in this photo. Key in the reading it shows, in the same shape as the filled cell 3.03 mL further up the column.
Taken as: 40 mL
